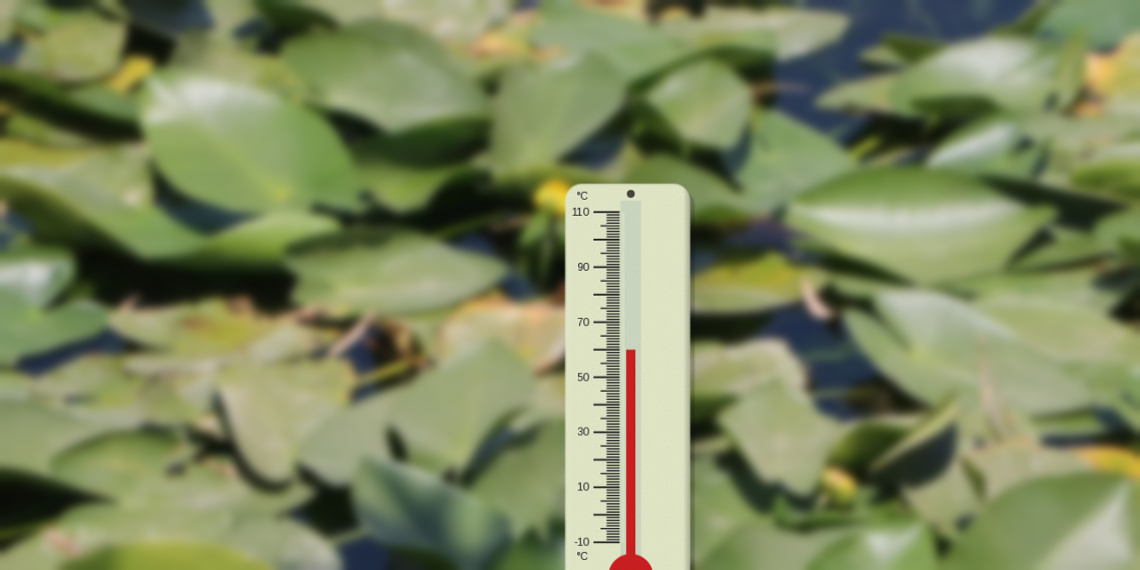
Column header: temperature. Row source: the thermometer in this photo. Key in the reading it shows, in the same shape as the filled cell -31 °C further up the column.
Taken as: 60 °C
